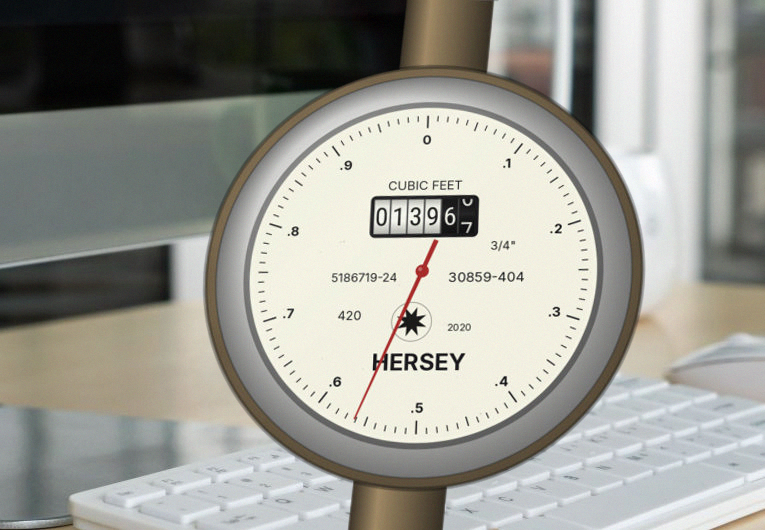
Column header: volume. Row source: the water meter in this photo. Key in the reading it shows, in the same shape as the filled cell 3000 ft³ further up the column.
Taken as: 13966.56 ft³
